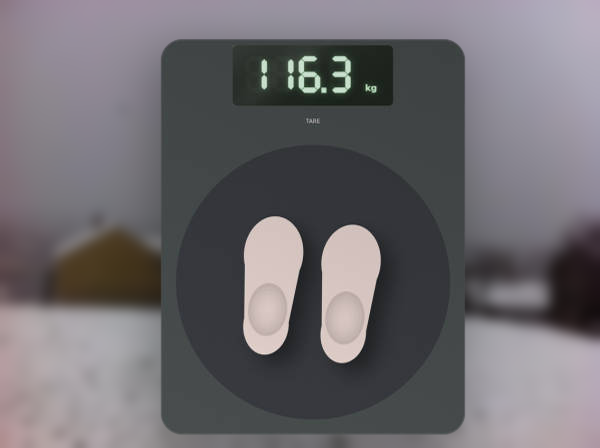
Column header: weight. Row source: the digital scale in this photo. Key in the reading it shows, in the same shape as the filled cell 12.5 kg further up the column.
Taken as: 116.3 kg
